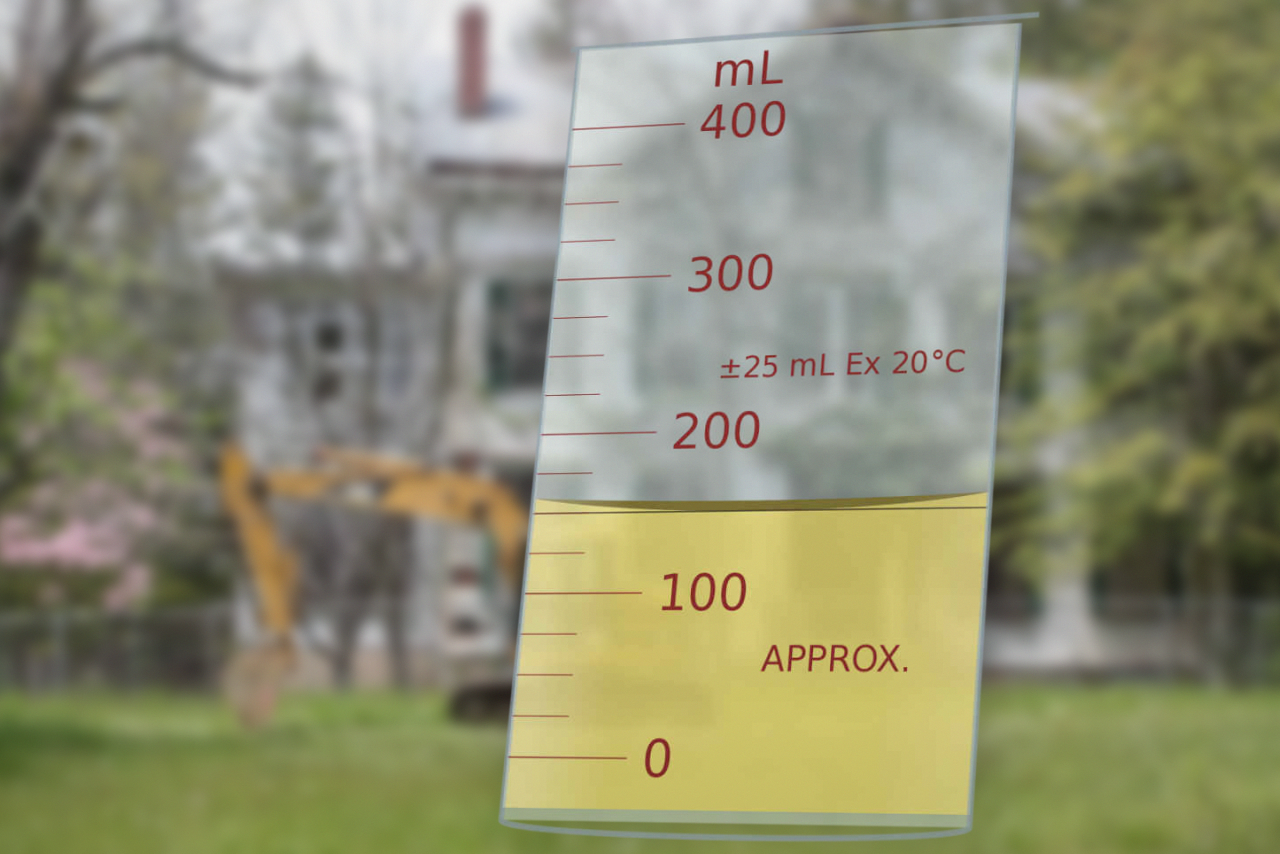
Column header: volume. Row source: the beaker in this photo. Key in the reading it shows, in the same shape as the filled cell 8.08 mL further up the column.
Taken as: 150 mL
